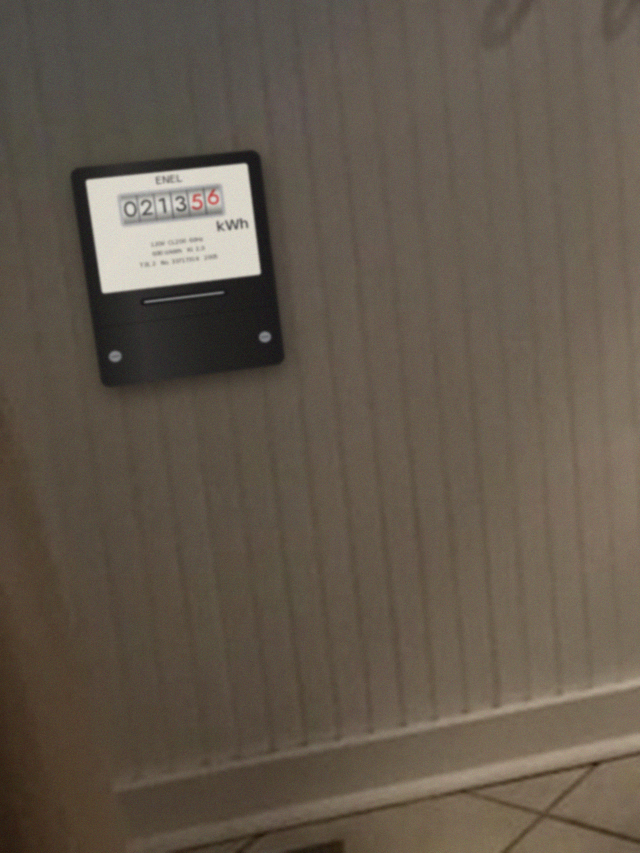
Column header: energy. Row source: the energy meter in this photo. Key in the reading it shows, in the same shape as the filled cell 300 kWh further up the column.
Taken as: 213.56 kWh
